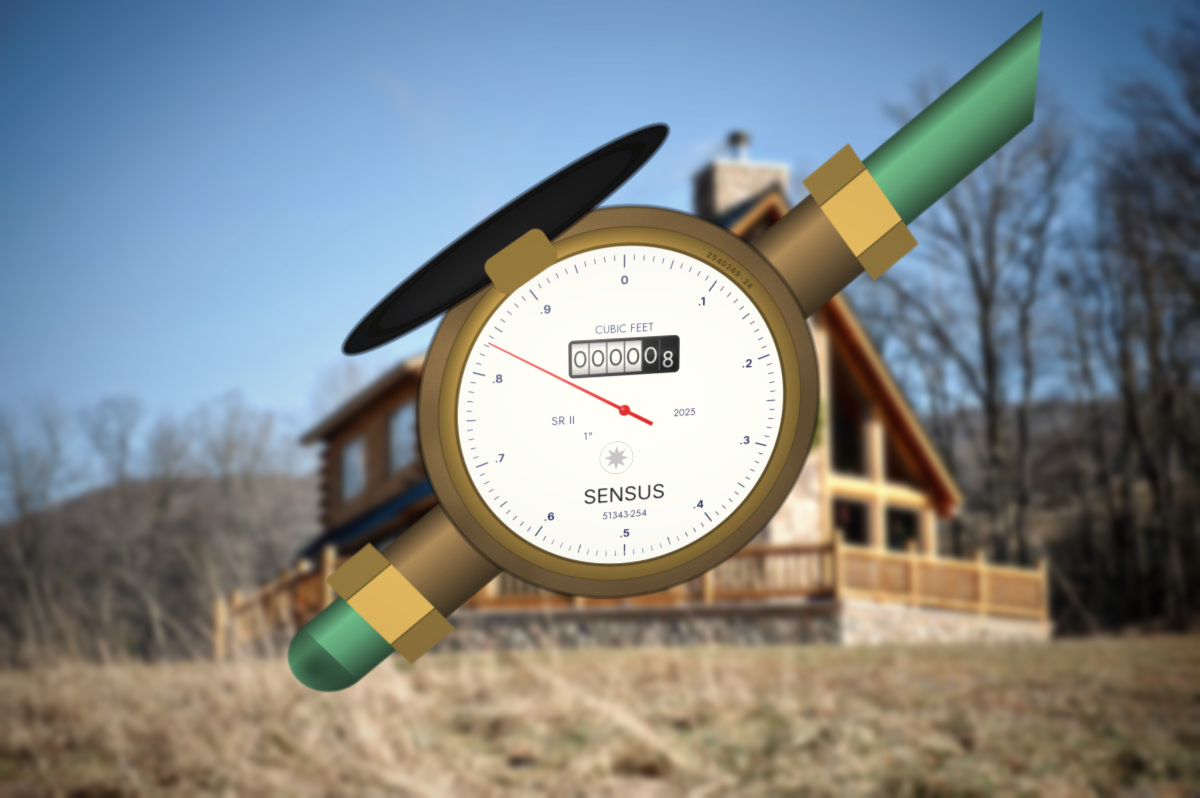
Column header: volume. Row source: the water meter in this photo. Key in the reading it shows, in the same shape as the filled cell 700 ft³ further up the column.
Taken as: 7.83 ft³
